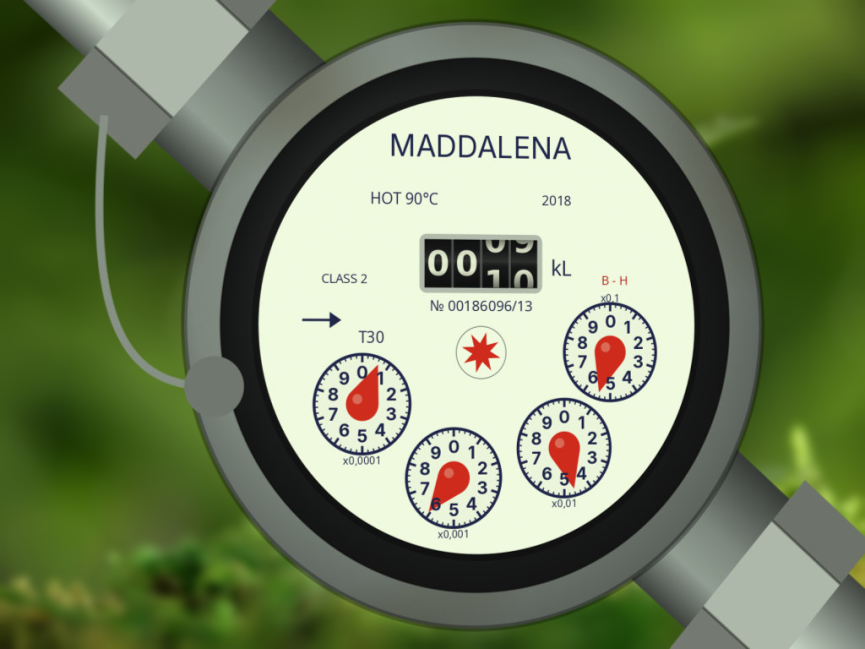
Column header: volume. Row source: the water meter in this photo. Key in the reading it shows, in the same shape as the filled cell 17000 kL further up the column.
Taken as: 9.5460 kL
